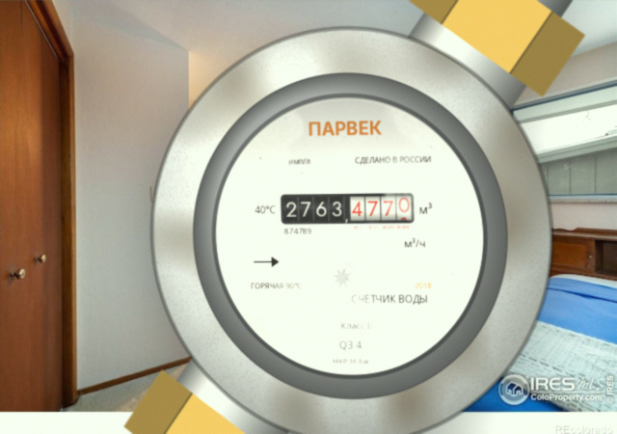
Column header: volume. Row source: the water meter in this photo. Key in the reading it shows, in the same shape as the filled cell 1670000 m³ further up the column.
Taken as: 2763.4770 m³
